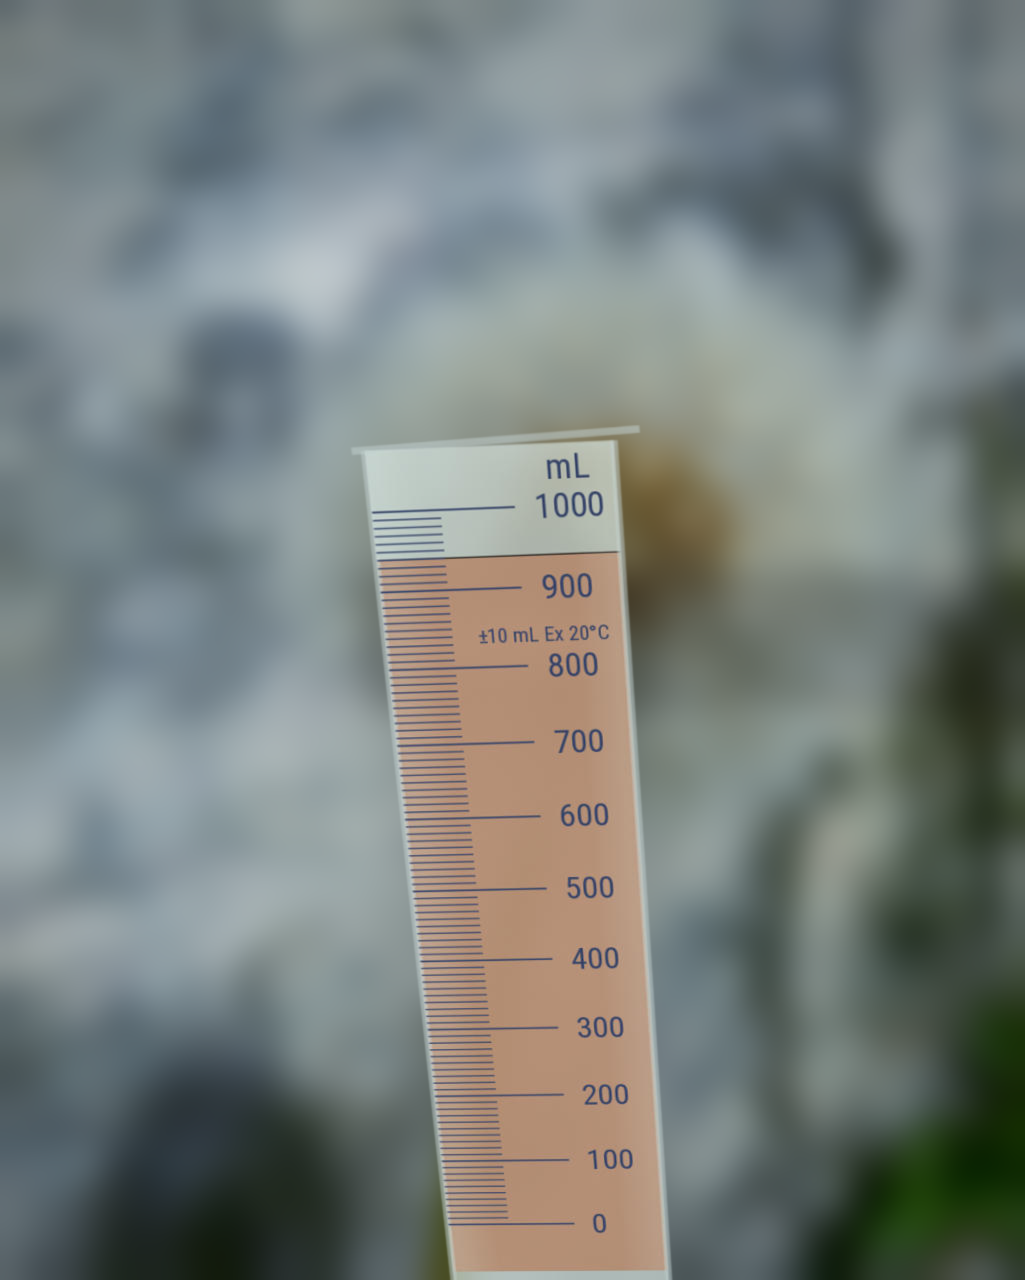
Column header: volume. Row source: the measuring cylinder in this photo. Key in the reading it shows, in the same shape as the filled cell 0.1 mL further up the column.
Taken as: 940 mL
